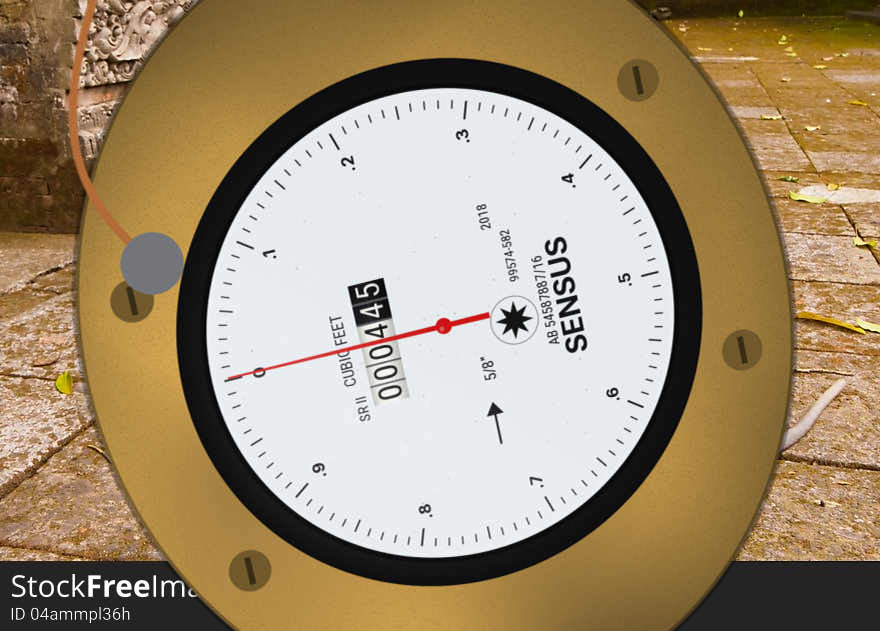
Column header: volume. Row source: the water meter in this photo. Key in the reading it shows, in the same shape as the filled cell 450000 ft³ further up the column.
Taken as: 445.00 ft³
